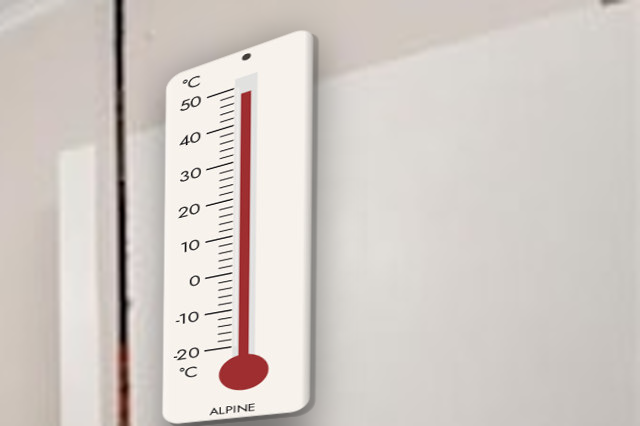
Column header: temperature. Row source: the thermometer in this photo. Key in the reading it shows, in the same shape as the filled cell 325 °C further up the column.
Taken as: 48 °C
